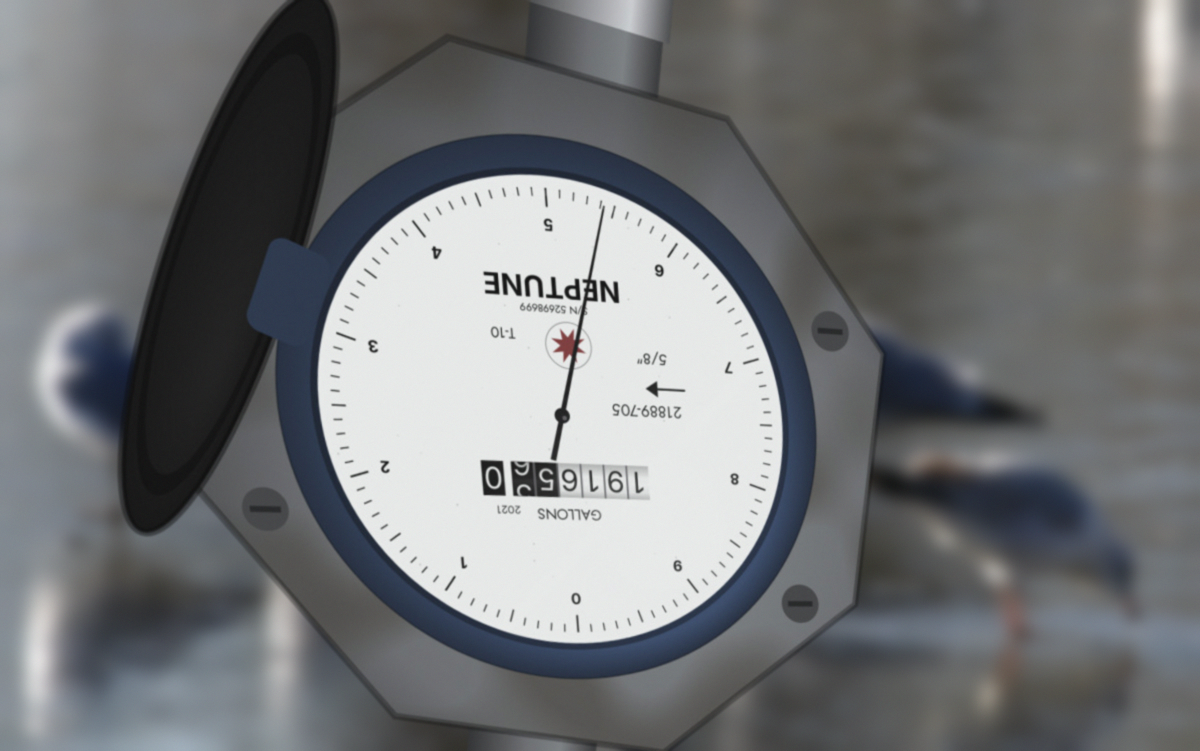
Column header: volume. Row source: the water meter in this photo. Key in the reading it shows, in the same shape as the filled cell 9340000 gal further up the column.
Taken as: 1916555.4 gal
